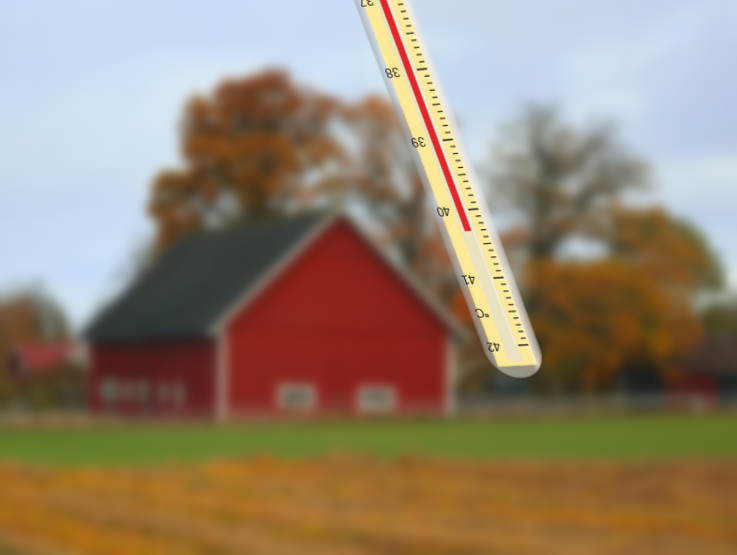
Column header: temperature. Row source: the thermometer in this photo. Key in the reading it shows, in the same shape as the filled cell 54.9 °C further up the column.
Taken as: 40.3 °C
